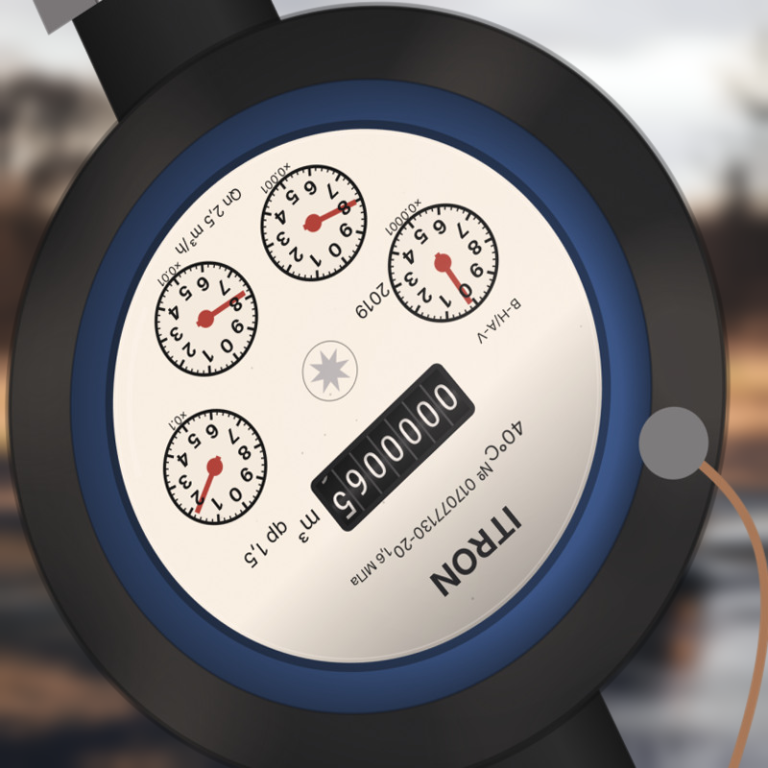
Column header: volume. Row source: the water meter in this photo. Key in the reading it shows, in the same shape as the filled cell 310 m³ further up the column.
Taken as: 65.1780 m³
